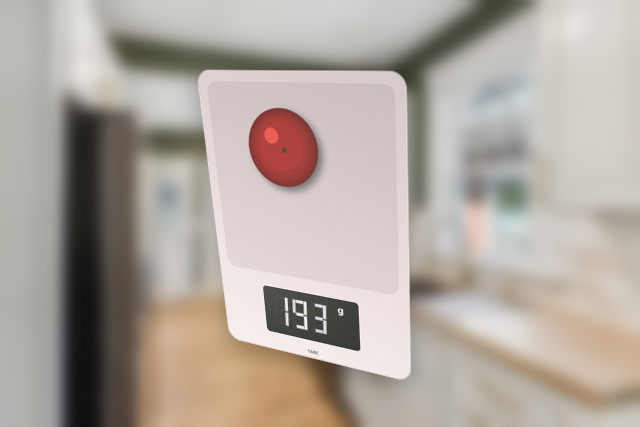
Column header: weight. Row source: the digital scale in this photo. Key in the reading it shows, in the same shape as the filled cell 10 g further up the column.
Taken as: 193 g
